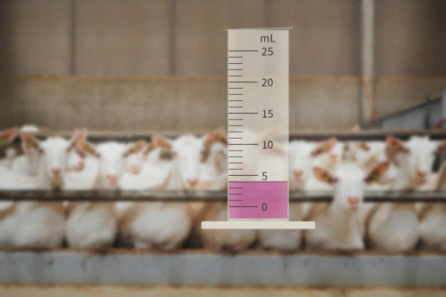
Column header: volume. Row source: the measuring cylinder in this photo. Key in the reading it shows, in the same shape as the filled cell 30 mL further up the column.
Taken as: 4 mL
